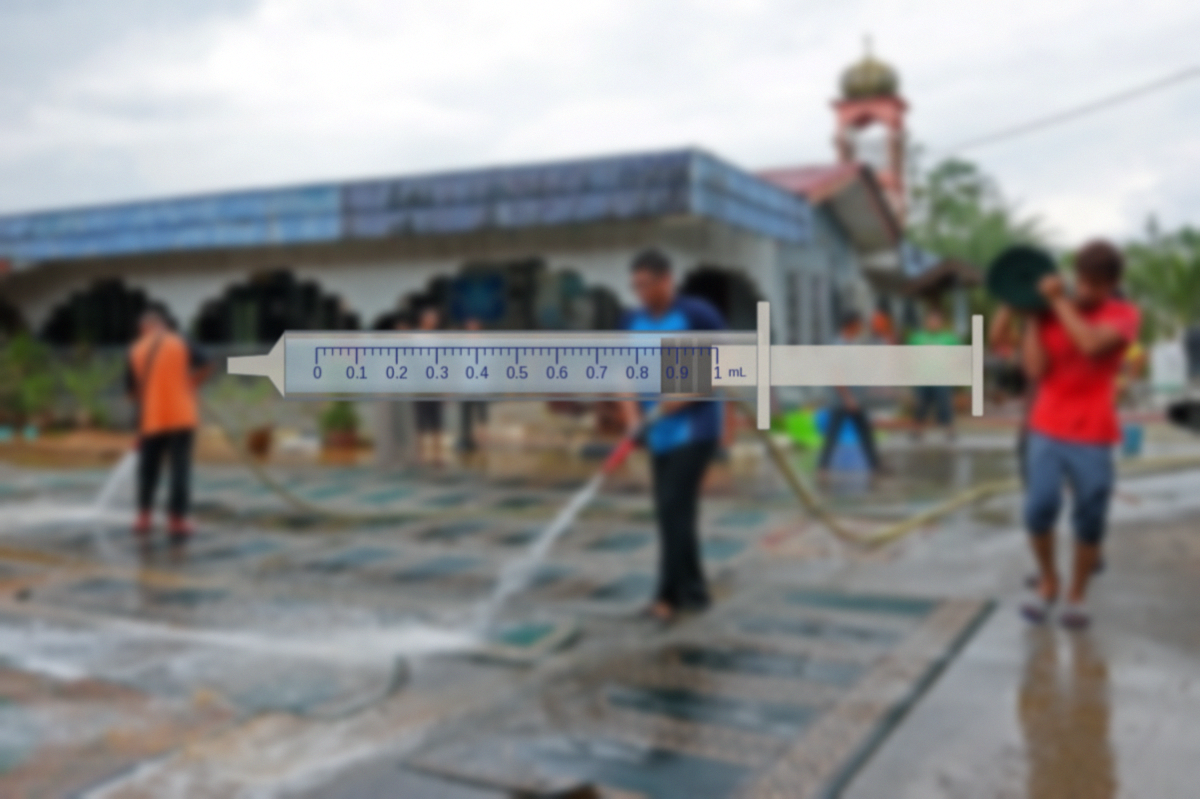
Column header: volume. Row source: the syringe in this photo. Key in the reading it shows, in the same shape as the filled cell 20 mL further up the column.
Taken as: 0.86 mL
